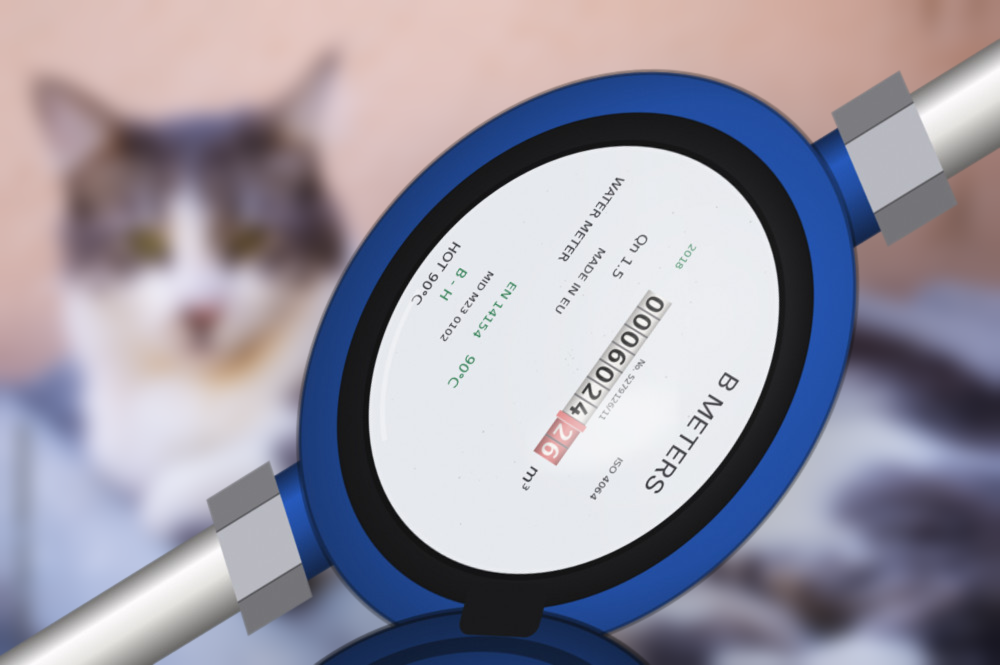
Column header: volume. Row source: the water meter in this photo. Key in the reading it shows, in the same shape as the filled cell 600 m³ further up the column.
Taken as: 6024.26 m³
